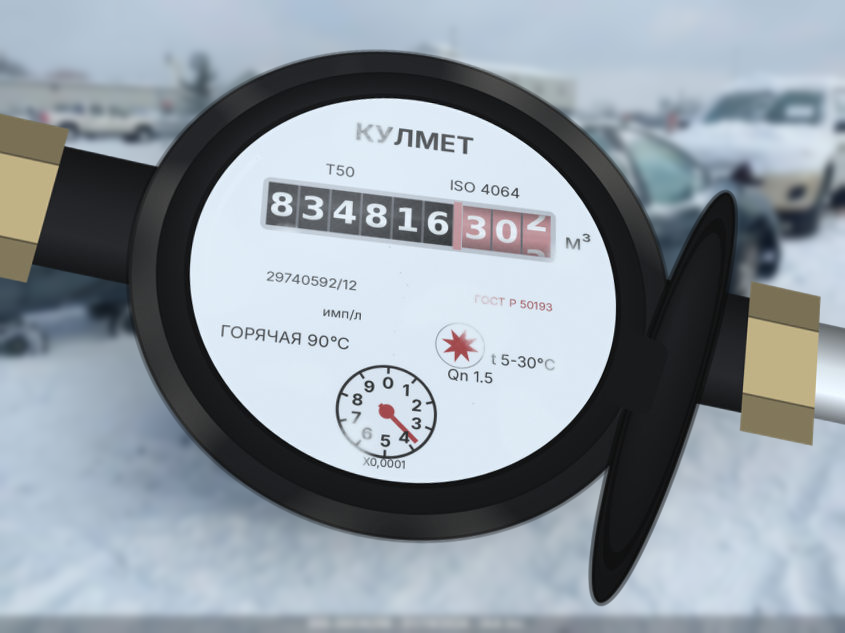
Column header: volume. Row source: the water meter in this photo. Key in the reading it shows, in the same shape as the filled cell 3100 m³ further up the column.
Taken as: 834816.3023 m³
